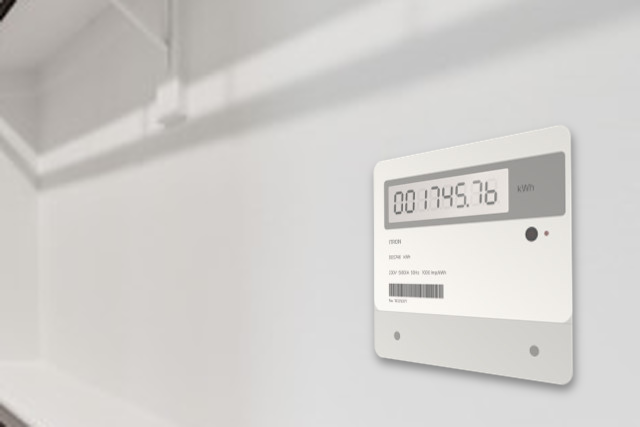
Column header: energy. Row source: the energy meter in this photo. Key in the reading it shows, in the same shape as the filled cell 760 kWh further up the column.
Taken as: 1745.76 kWh
